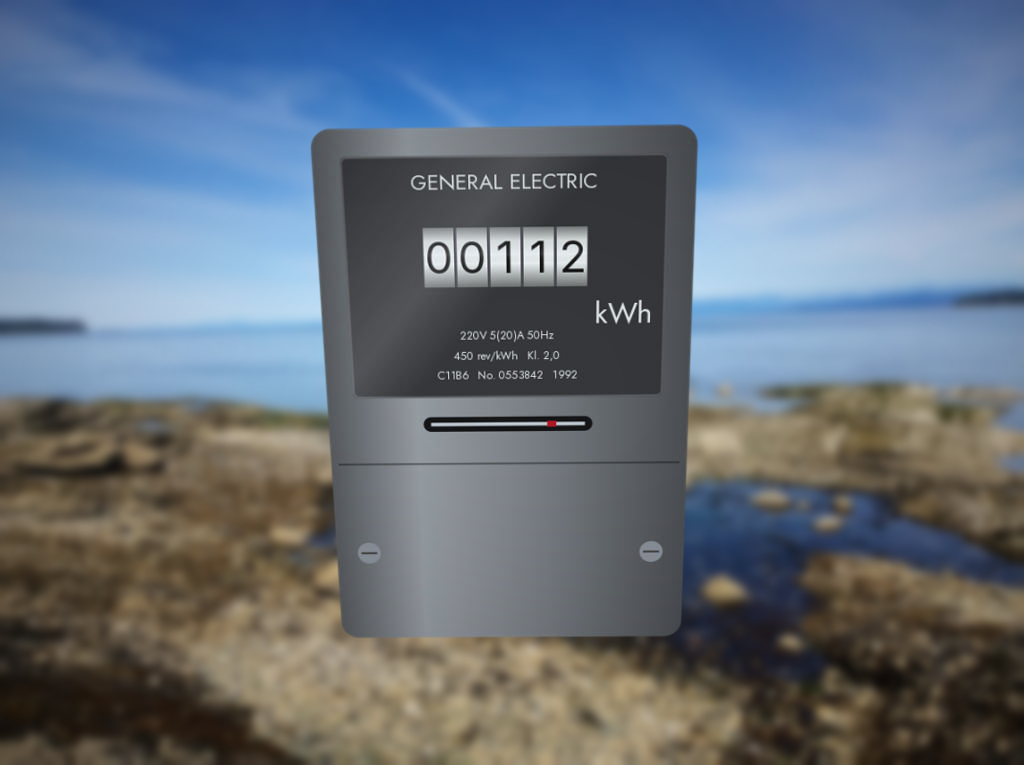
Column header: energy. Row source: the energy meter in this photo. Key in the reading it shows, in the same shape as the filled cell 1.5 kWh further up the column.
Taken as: 112 kWh
